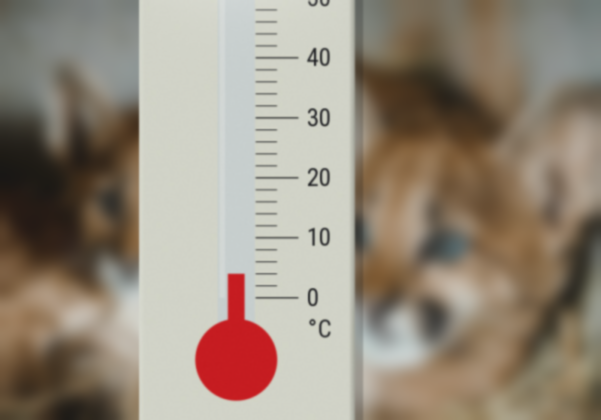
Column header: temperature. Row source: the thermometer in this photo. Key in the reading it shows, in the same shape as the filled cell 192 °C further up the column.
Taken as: 4 °C
